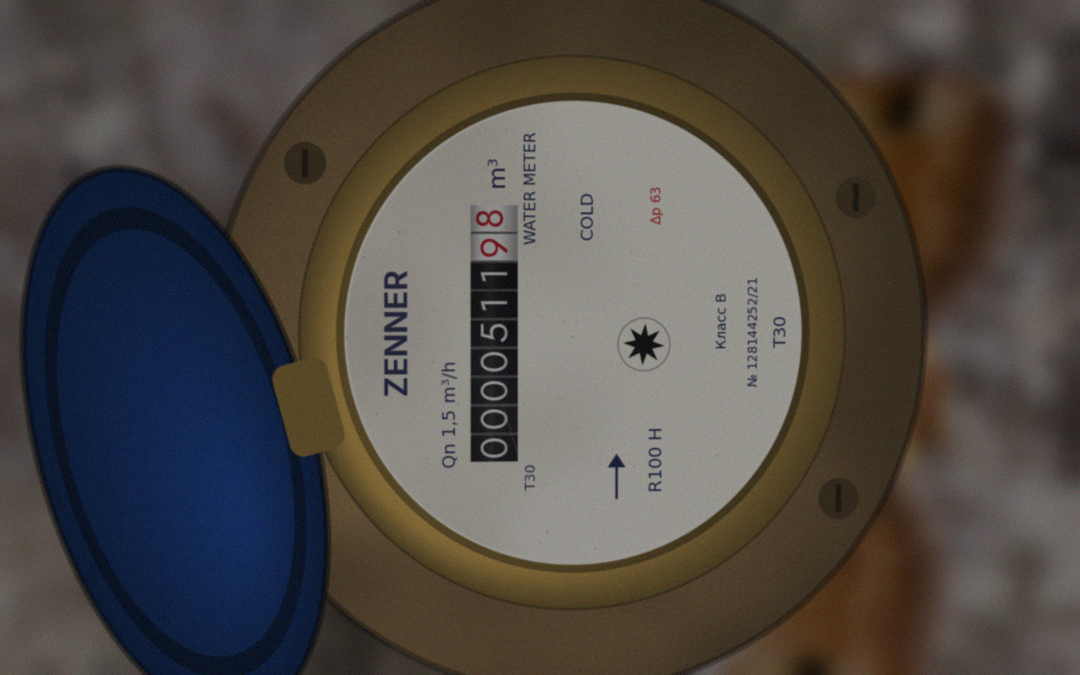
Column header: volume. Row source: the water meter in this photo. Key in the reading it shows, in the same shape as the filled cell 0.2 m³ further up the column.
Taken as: 511.98 m³
